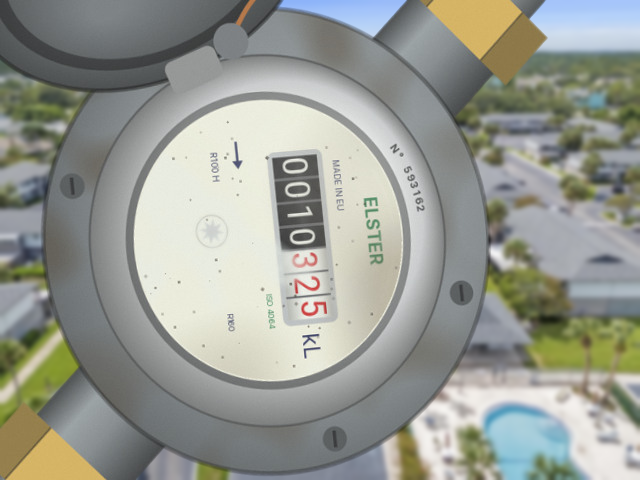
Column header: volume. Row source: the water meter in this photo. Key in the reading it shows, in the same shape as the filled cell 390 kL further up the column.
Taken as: 10.325 kL
